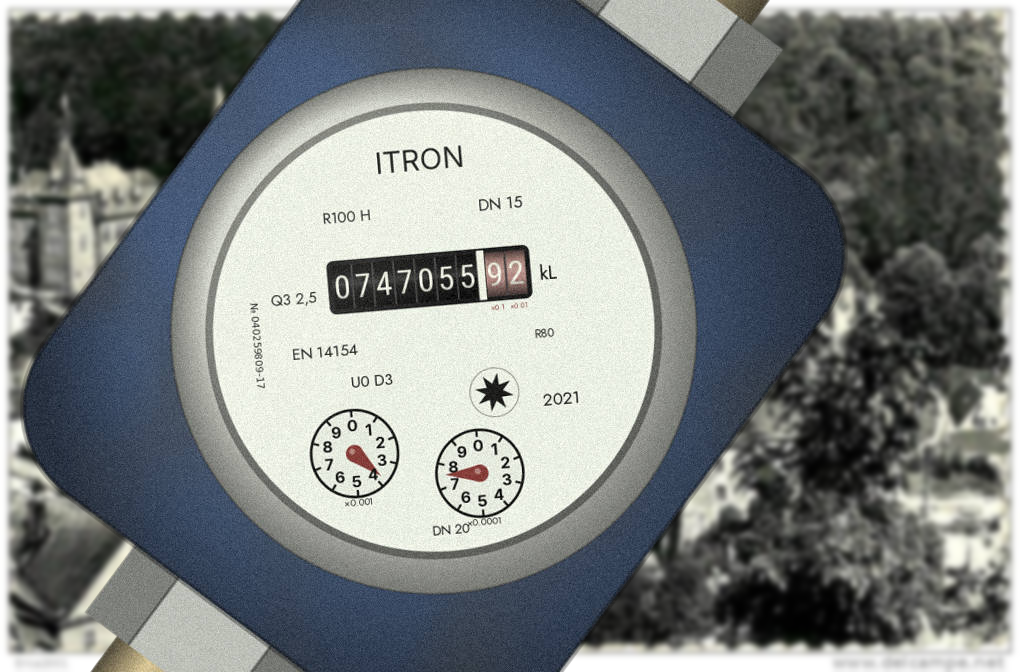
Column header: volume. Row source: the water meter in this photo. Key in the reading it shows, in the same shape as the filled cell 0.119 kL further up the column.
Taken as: 747055.9237 kL
